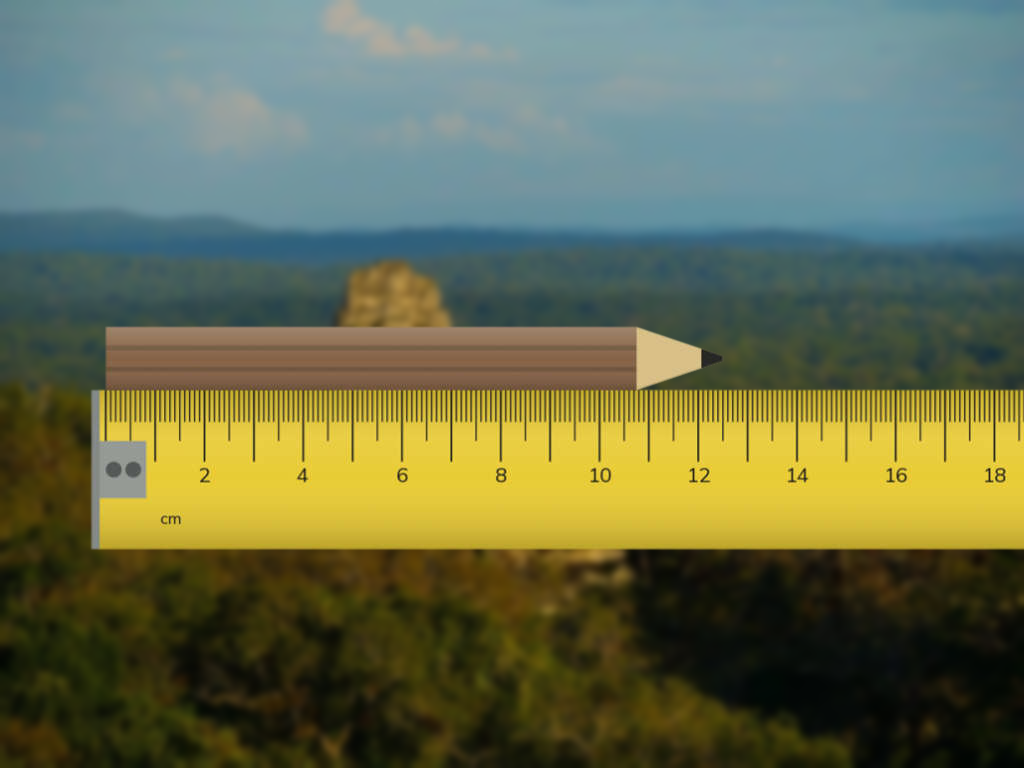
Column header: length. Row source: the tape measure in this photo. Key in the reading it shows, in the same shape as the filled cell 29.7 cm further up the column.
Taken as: 12.5 cm
